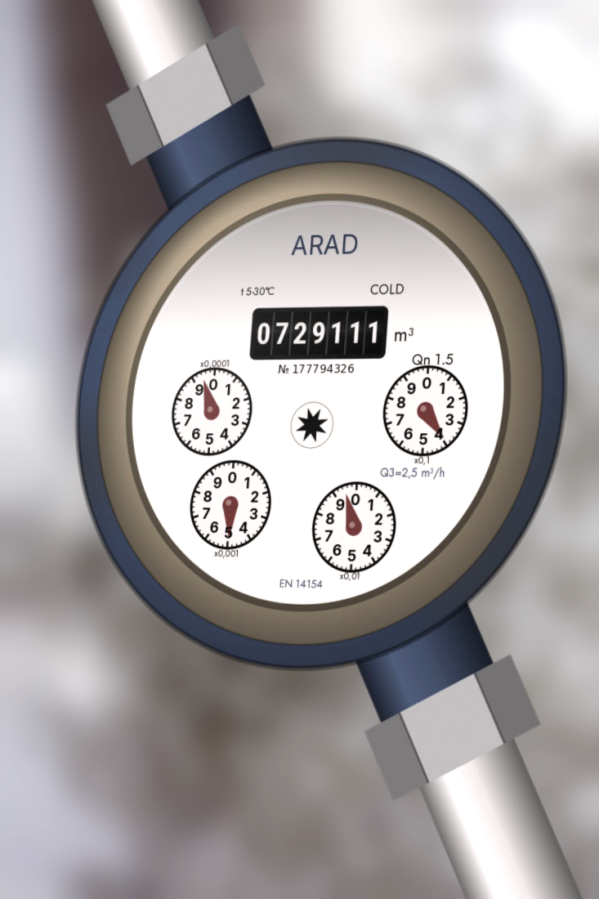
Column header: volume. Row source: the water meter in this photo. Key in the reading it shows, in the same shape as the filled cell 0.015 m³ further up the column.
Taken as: 729111.3949 m³
